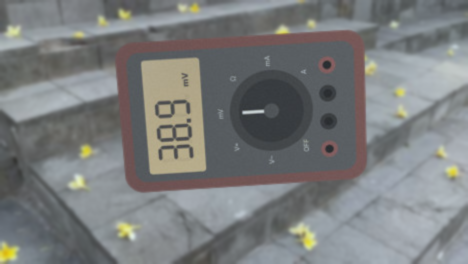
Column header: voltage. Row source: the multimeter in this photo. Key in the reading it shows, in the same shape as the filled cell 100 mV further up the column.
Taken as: 38.9 mV
